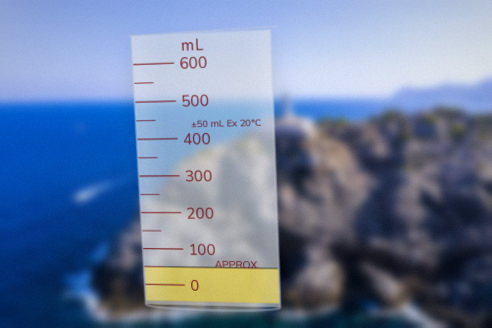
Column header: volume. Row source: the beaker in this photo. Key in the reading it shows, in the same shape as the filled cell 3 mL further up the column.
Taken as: 50 mL
